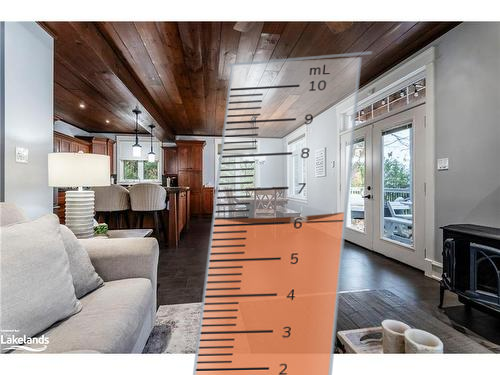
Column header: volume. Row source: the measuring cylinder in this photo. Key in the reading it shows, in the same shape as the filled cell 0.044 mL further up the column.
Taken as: 6 mL
